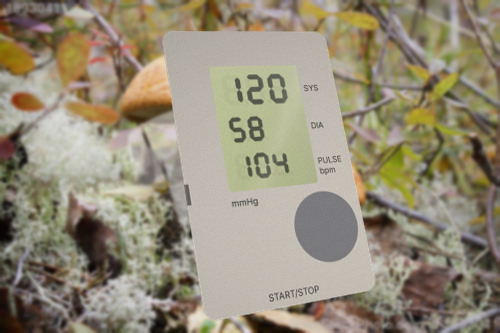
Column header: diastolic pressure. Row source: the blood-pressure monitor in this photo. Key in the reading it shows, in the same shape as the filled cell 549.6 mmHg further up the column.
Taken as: 58 mmHg
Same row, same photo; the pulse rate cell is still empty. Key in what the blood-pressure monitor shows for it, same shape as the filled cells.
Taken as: 104 bpm
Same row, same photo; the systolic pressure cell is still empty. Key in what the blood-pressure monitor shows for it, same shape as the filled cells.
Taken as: 120 mmHg
